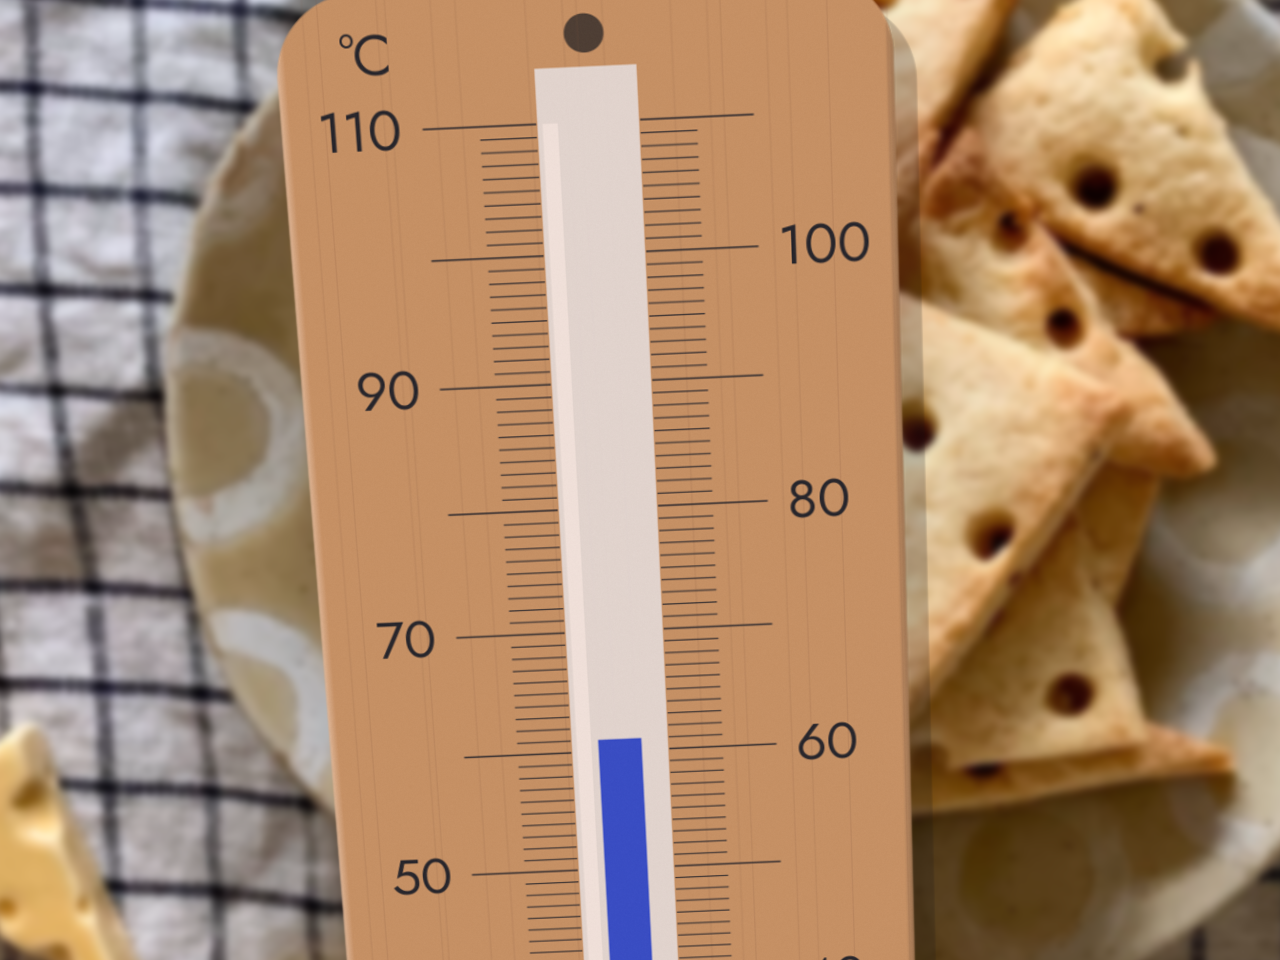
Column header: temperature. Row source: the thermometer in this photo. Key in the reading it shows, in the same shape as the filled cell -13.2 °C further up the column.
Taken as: 61 °C
